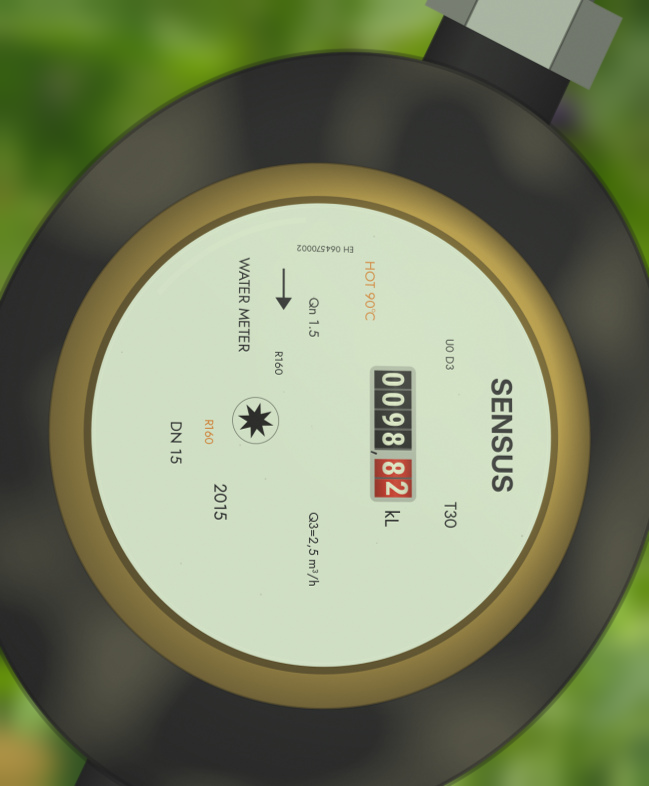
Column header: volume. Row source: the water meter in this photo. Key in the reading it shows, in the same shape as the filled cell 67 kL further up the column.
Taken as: 98.82 kL
